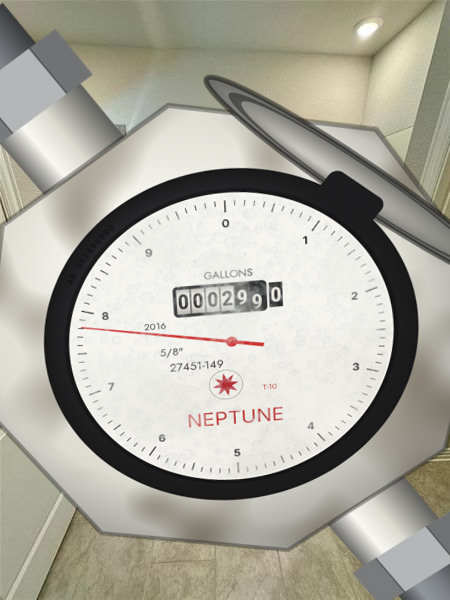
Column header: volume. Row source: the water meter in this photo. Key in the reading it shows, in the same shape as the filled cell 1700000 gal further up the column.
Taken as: 2987.8 gal
